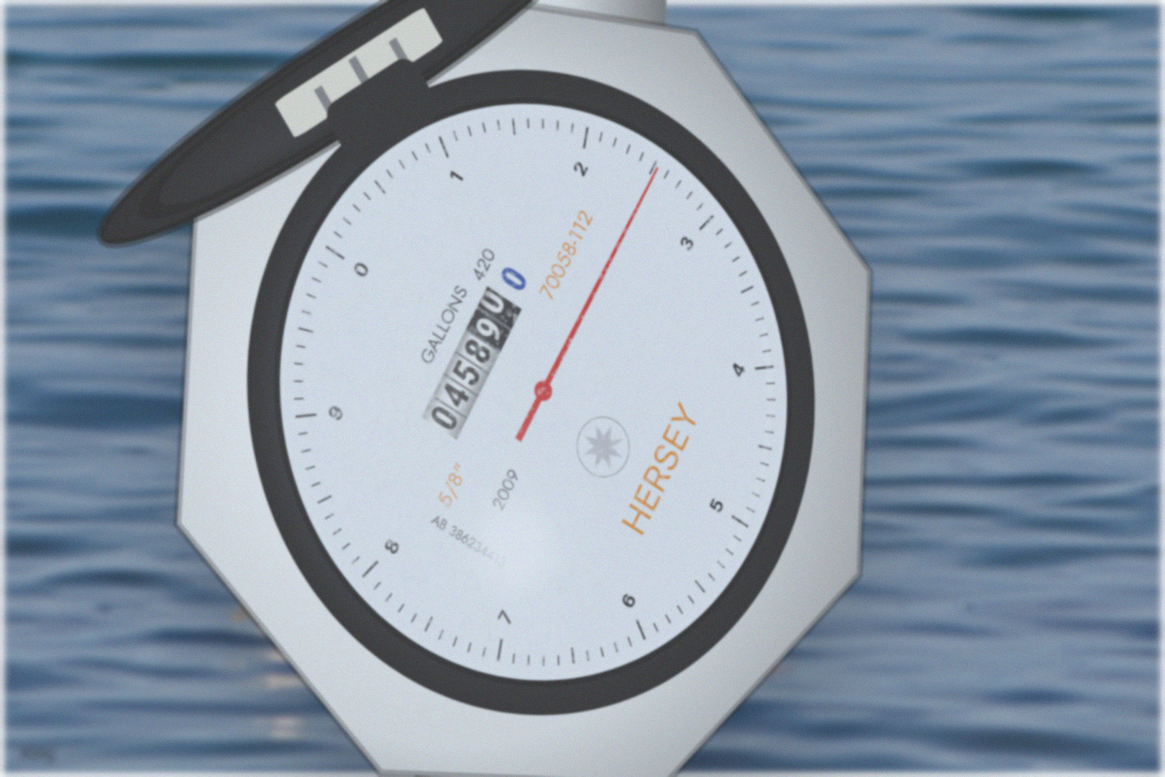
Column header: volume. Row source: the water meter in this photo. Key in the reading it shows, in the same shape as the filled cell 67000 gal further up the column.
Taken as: 458902.5 gal
